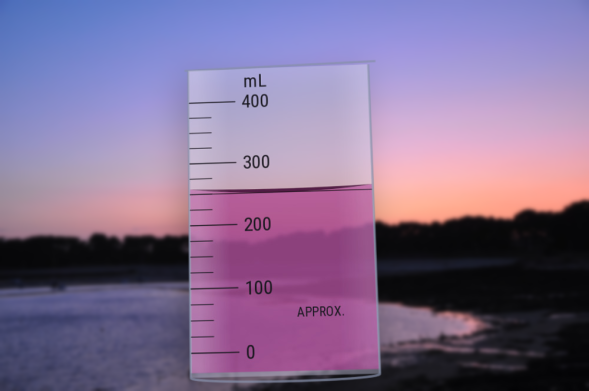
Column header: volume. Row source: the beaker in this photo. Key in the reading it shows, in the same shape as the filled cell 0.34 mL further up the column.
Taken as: 250 mL
